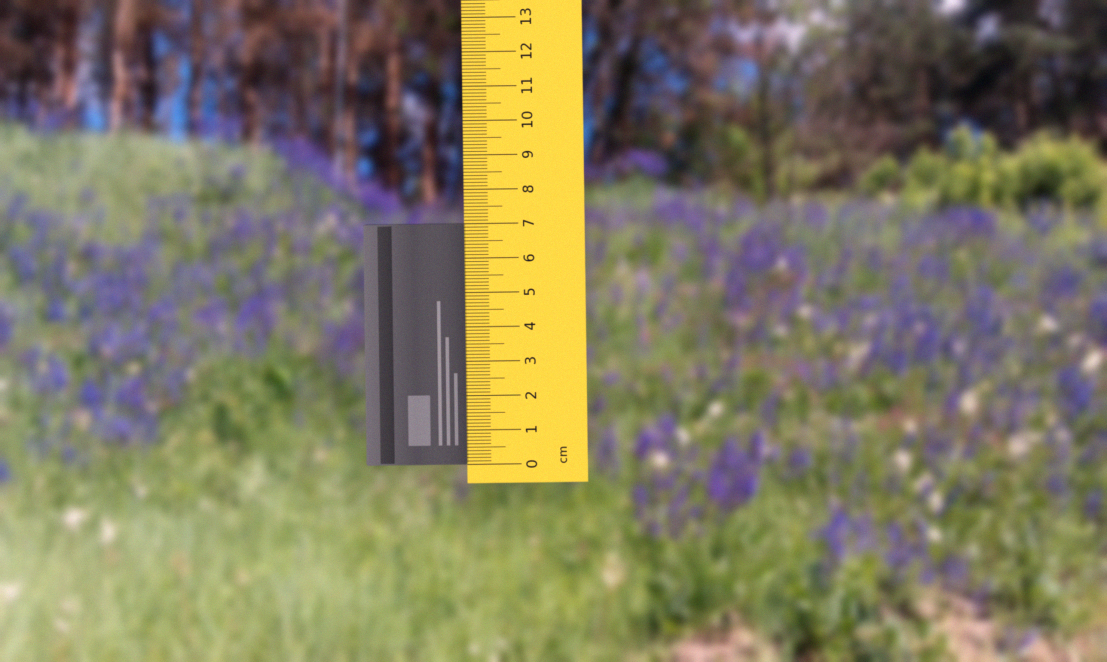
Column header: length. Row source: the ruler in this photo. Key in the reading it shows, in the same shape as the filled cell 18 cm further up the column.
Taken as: 7 cm
